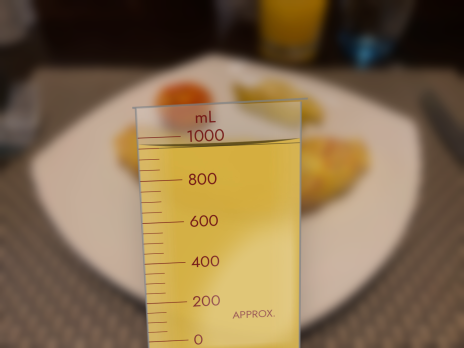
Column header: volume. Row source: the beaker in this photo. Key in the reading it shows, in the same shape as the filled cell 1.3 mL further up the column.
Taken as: 950 mL
